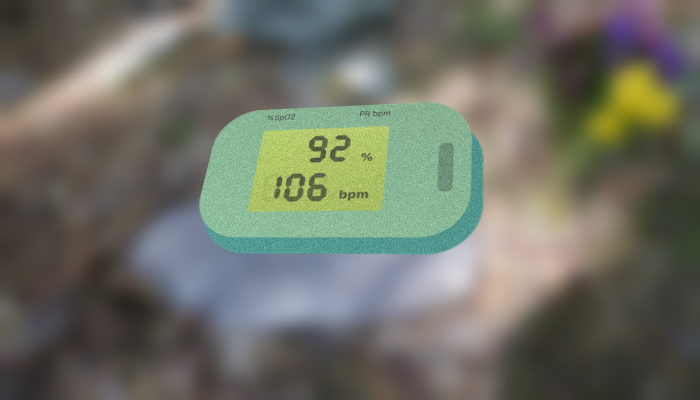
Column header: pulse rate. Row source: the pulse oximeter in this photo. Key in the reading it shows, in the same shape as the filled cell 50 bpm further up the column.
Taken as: 106 bpm
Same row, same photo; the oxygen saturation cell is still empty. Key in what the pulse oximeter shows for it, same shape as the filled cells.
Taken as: 92 %
